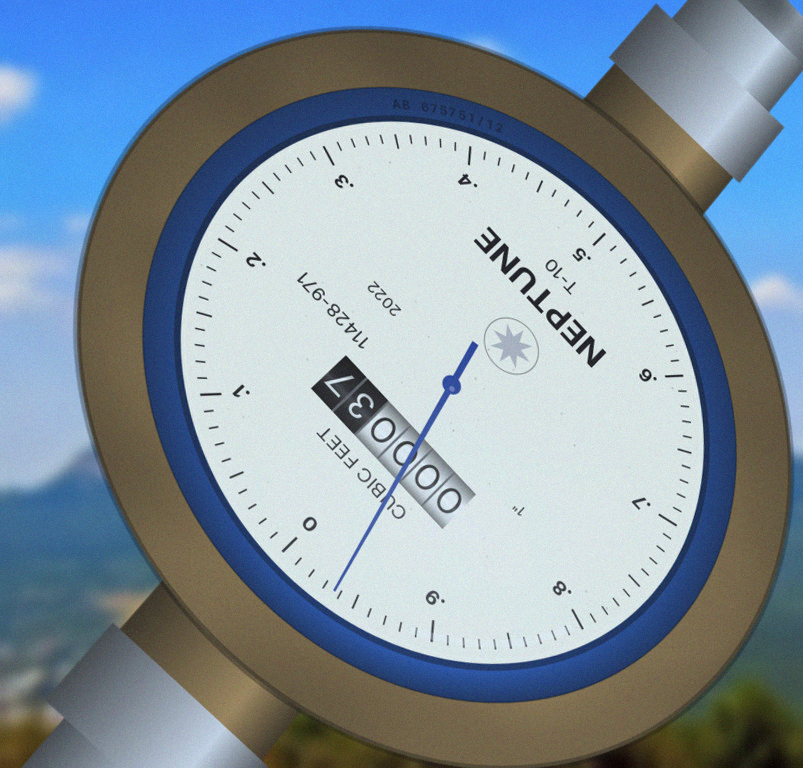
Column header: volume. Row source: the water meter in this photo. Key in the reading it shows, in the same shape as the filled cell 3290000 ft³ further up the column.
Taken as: 36.96 ft³
